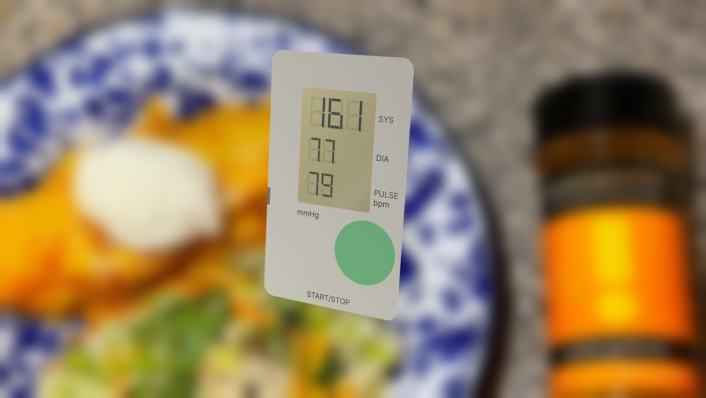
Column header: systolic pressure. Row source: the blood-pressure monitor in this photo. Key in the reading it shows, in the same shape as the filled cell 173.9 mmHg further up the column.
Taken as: 161 mmHg
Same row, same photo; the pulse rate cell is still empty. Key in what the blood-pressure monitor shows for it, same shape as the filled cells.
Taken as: 79 bpm
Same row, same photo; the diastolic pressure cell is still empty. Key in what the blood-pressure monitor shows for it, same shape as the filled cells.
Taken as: 77 mmHg
